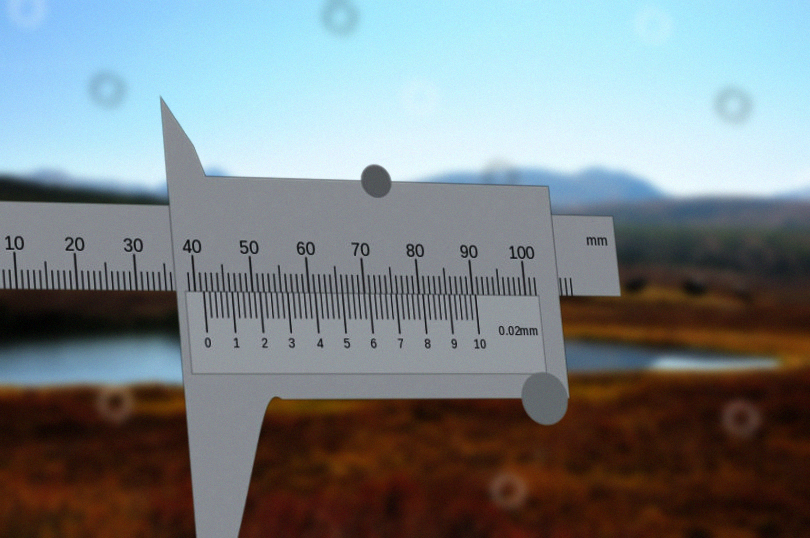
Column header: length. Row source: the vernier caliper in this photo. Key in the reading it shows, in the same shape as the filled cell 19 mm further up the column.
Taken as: 41.5 mm
